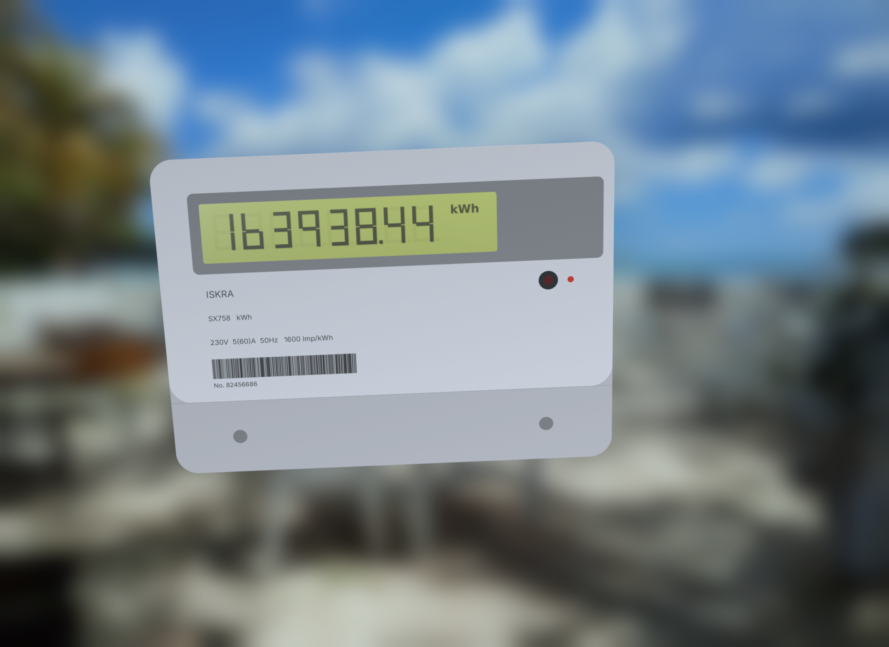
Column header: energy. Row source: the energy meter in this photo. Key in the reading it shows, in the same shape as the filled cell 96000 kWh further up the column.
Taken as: 163938.44 kWh
